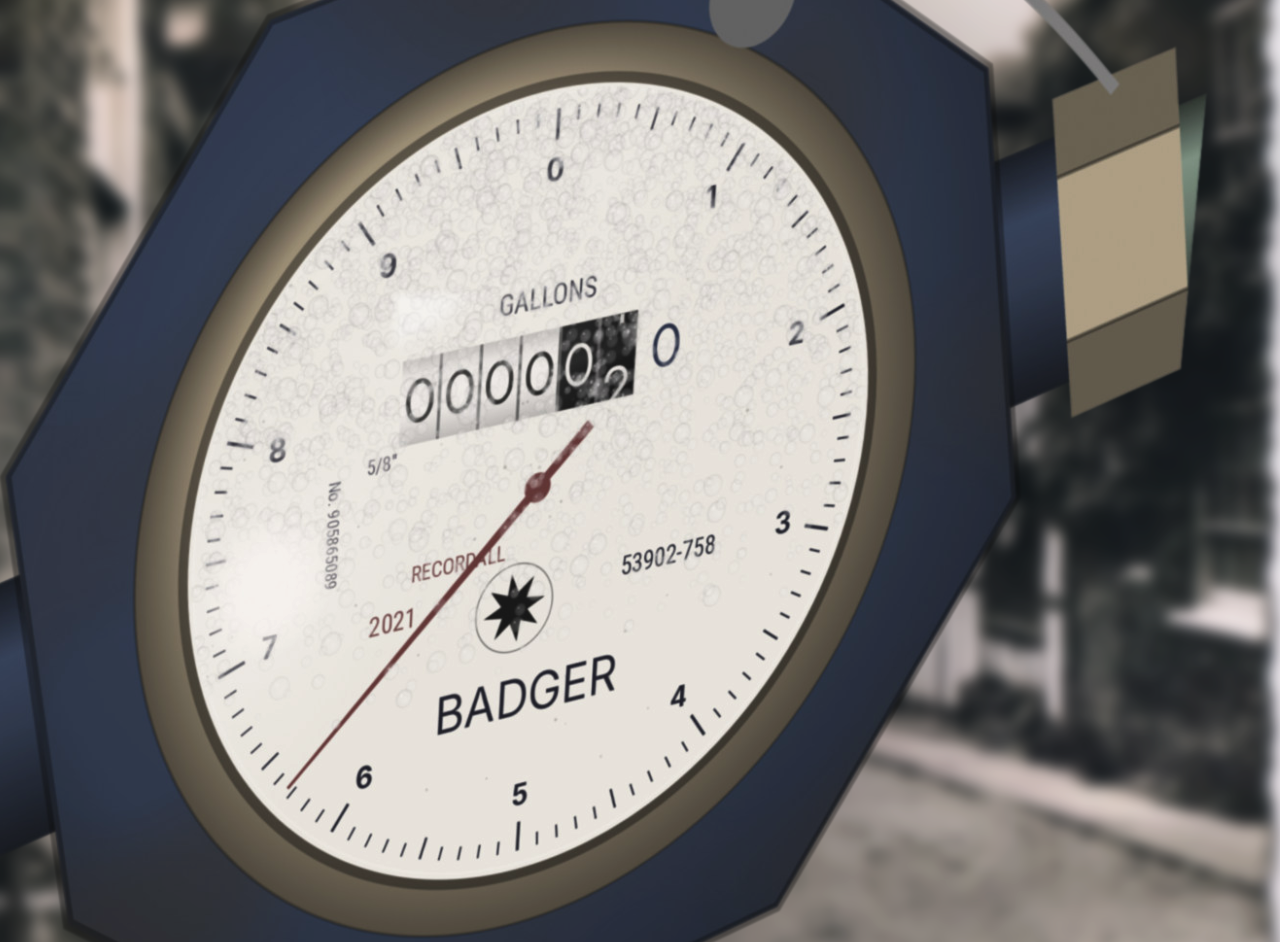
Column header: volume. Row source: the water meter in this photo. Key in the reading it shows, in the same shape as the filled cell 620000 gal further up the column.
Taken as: 16.3 gal
